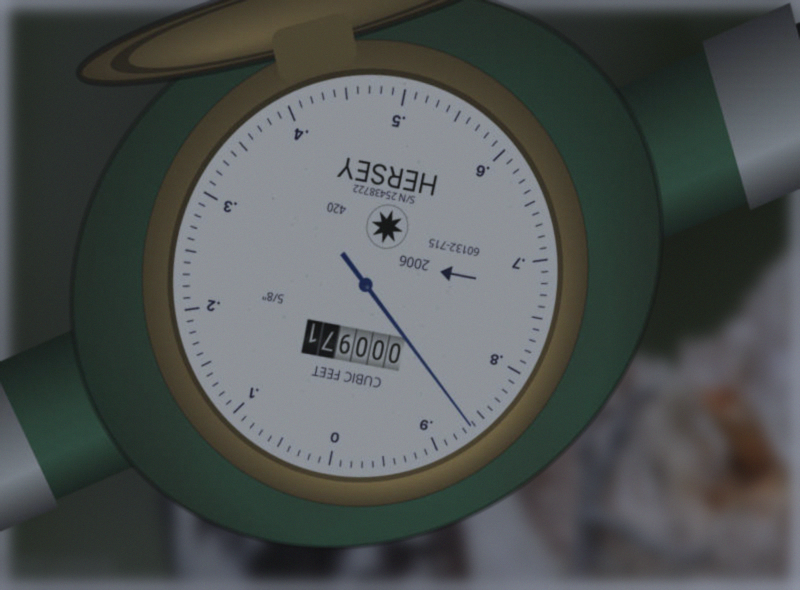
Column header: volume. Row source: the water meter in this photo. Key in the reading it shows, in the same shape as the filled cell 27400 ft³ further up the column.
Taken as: 970.86 ft³
